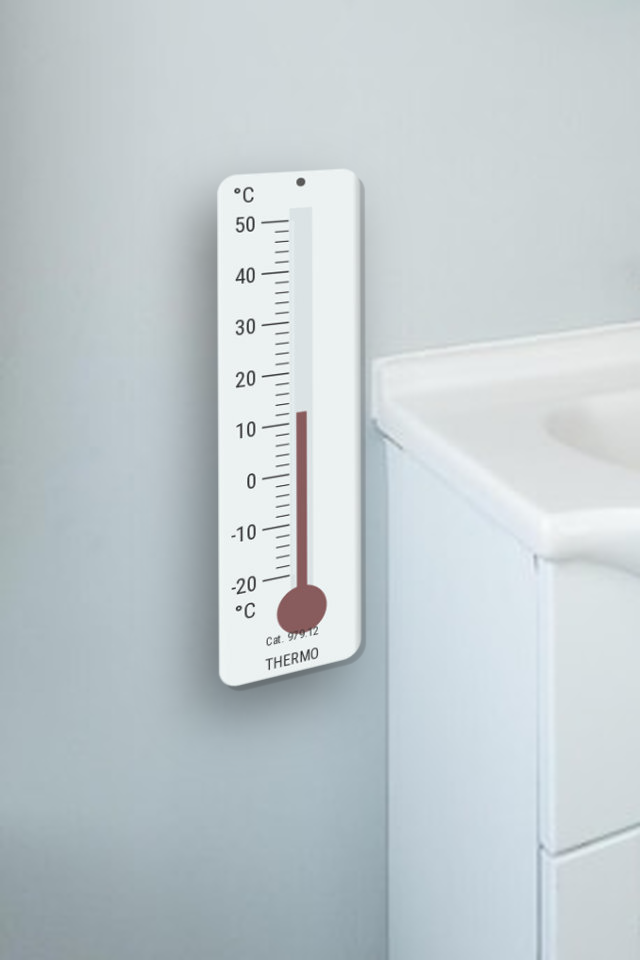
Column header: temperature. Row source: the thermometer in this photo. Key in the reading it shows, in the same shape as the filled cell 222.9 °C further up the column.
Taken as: 12 °C
